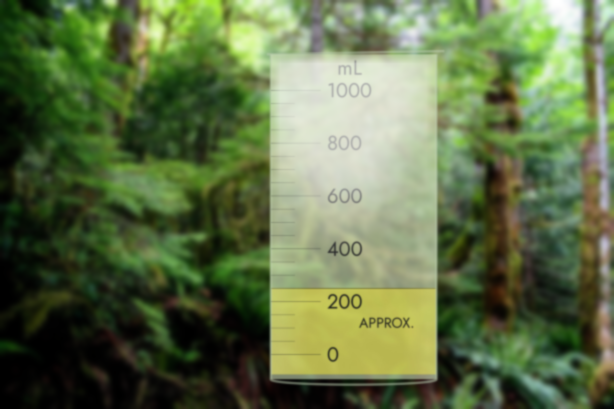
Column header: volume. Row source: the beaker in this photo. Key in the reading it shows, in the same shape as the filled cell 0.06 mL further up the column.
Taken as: 250 mL
